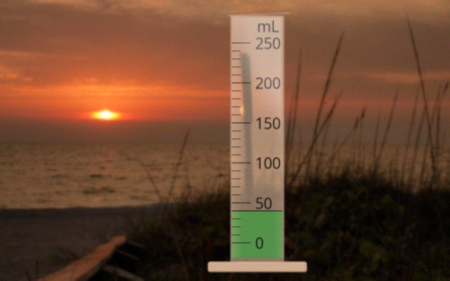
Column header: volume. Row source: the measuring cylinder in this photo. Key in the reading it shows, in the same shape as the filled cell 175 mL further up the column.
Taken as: 40 mL
